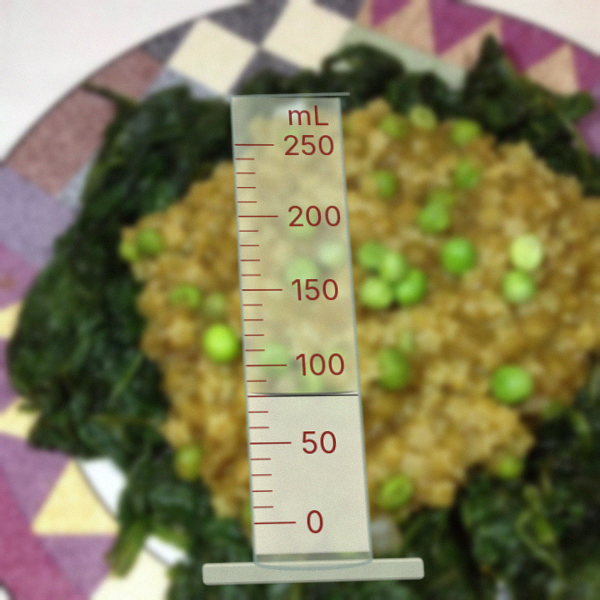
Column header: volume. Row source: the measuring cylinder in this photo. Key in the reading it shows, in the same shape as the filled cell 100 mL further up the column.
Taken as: 80 mL
